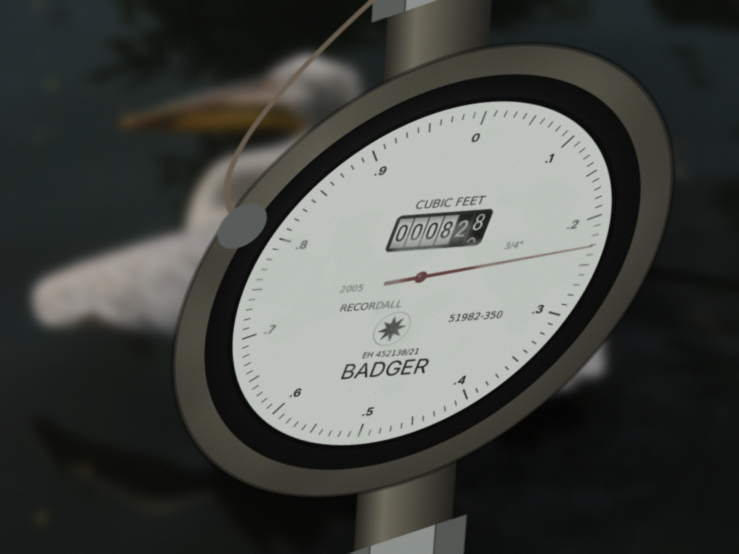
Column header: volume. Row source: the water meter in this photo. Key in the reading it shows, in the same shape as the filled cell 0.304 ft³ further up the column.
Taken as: 828.23 ft³
